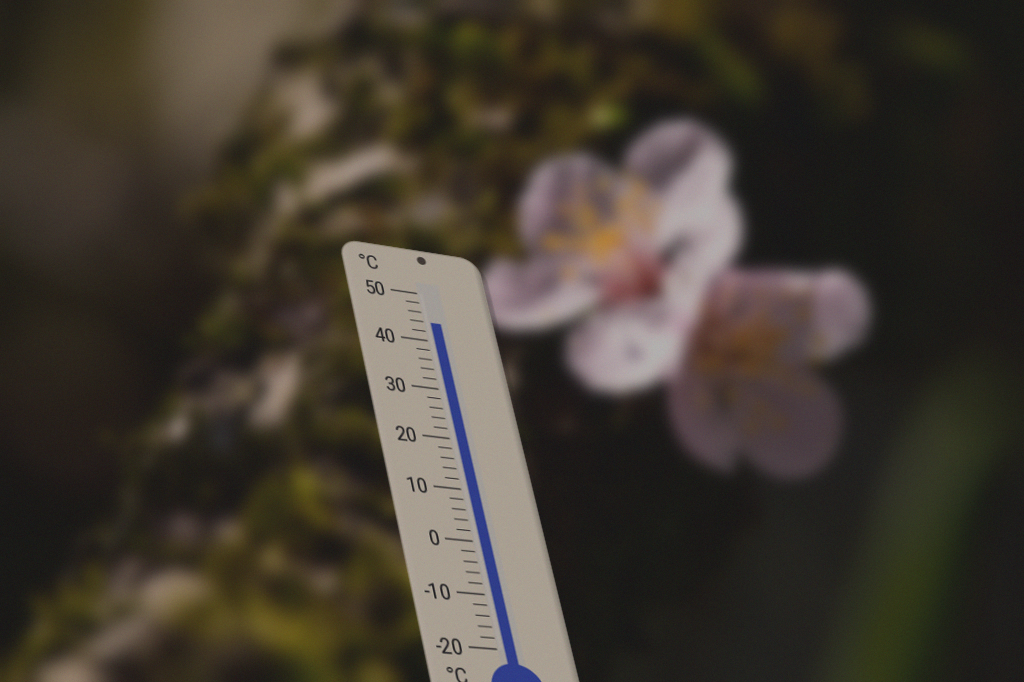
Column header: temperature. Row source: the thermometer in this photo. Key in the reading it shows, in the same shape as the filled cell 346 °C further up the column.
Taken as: 44 °C
